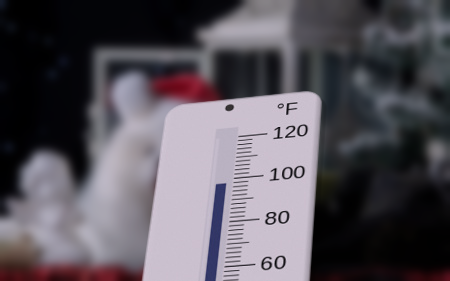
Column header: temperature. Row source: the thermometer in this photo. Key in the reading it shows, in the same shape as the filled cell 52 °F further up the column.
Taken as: 98 °F
